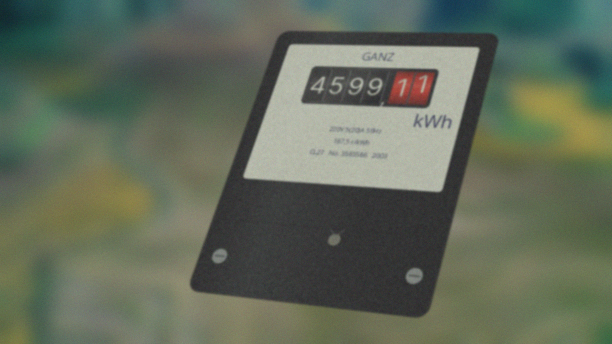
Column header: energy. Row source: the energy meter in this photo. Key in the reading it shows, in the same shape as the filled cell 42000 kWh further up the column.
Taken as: 4599.11 kWh
